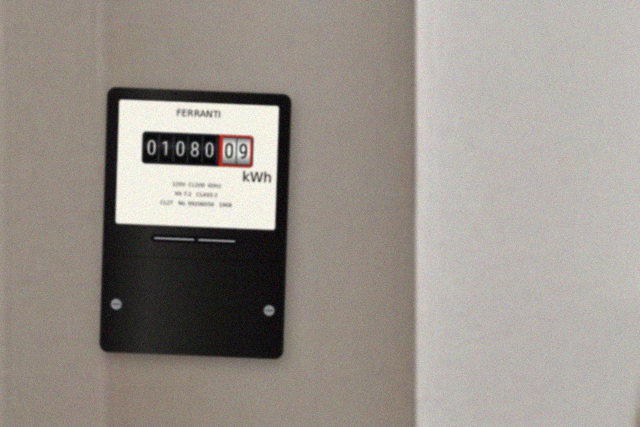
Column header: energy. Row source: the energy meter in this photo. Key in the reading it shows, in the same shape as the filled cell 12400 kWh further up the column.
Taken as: 1080.09 kWh
